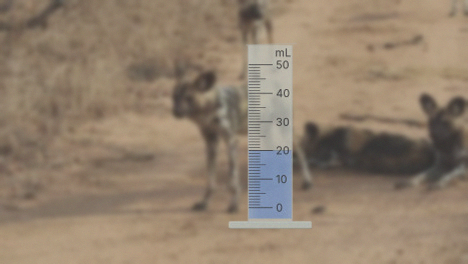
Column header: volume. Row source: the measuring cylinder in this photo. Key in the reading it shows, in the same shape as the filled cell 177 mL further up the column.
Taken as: 20 mL
